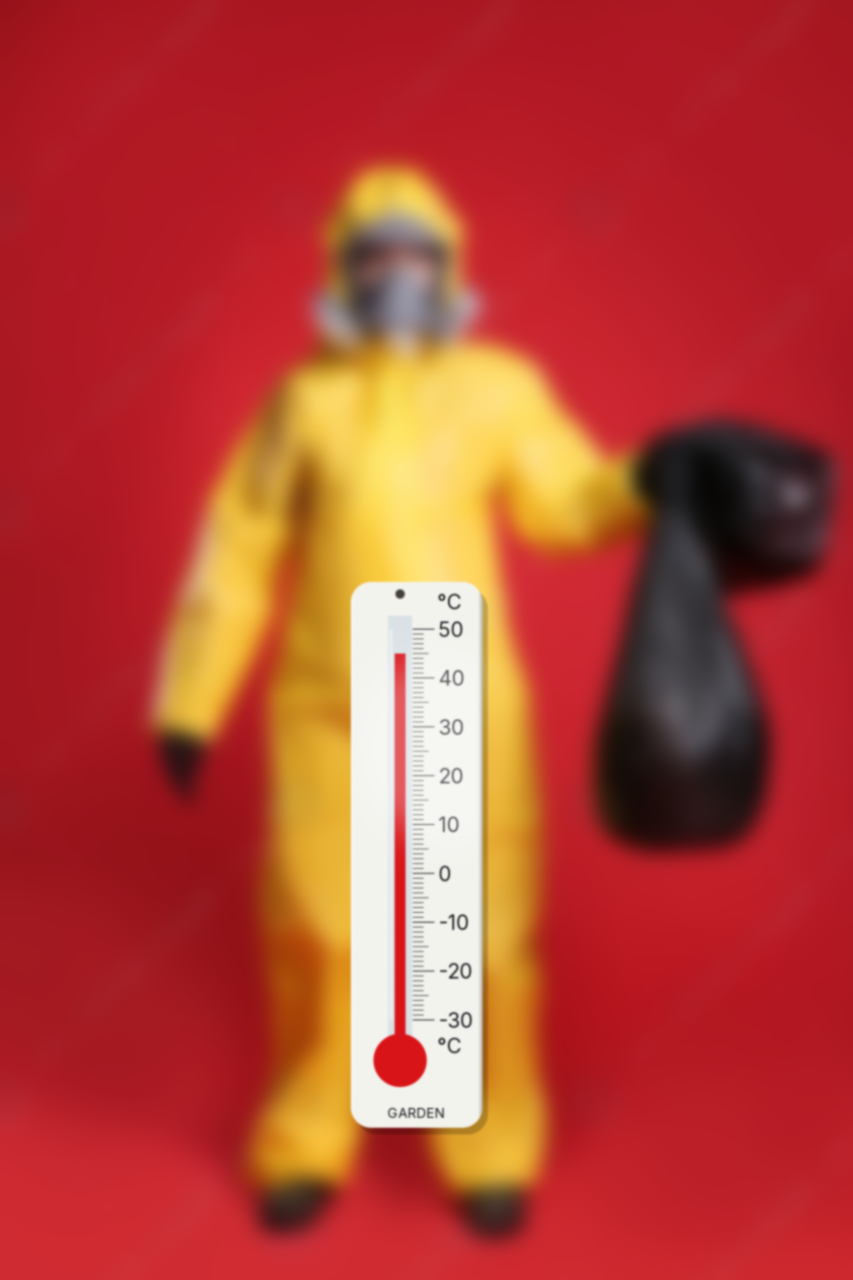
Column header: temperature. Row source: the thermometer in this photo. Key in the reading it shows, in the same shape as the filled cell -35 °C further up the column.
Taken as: 45 °C
